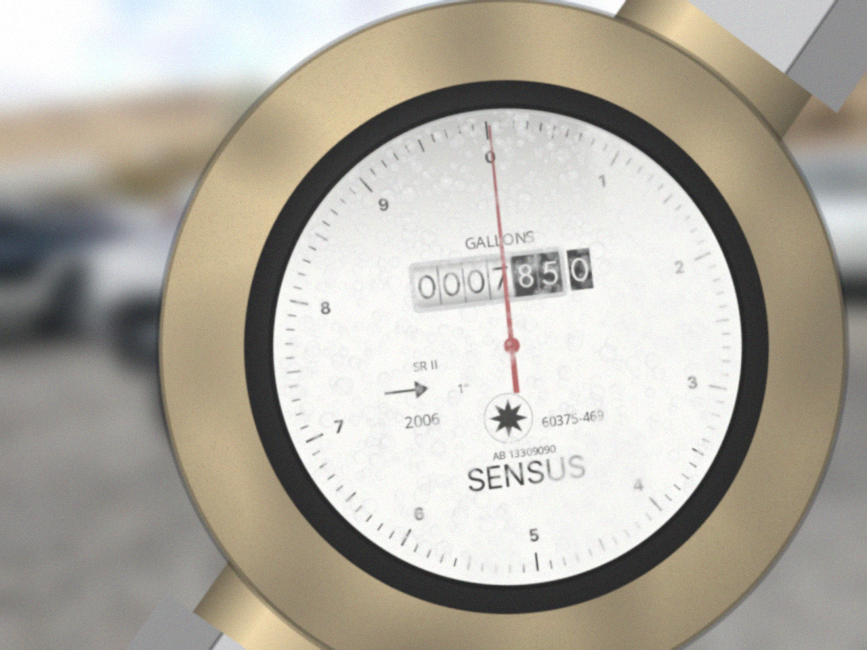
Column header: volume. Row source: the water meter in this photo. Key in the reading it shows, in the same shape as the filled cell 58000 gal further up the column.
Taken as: 7850.0 gal
